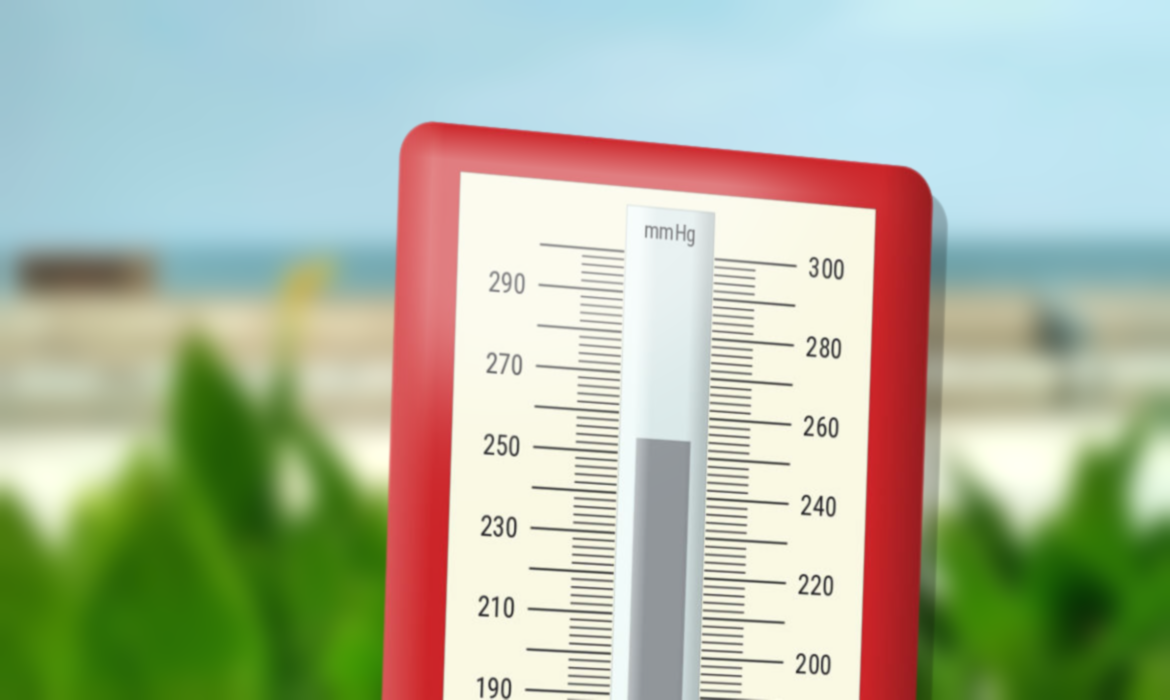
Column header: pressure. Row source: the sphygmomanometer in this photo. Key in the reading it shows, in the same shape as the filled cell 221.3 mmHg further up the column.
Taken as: 254 mmHg
